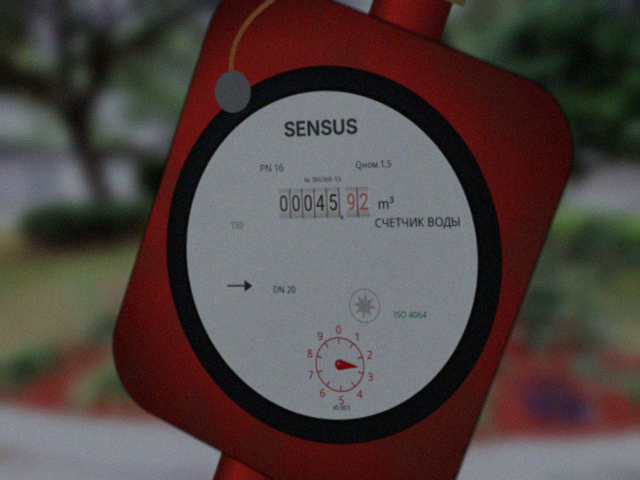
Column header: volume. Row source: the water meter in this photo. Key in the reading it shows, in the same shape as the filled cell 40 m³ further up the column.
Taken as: 45.922 m³
